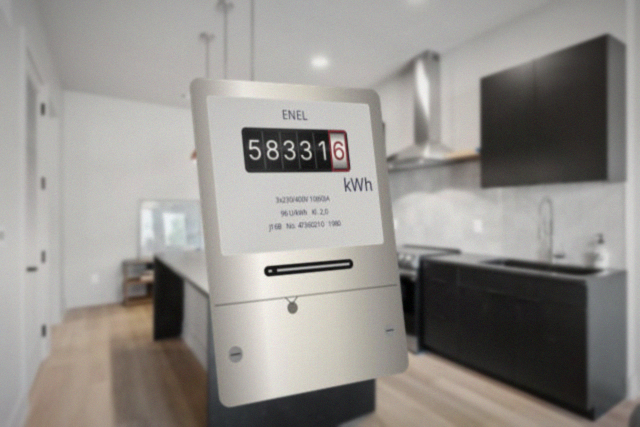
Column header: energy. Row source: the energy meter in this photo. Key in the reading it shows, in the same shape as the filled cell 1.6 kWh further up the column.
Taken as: 58331.6 kWh
